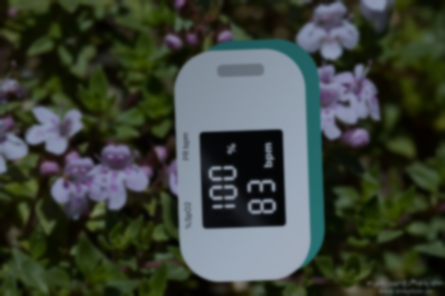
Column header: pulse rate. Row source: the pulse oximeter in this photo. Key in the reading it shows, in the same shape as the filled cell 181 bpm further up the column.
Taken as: 83 bpm
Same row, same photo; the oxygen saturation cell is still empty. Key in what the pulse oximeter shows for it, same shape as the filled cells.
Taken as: 100 %
